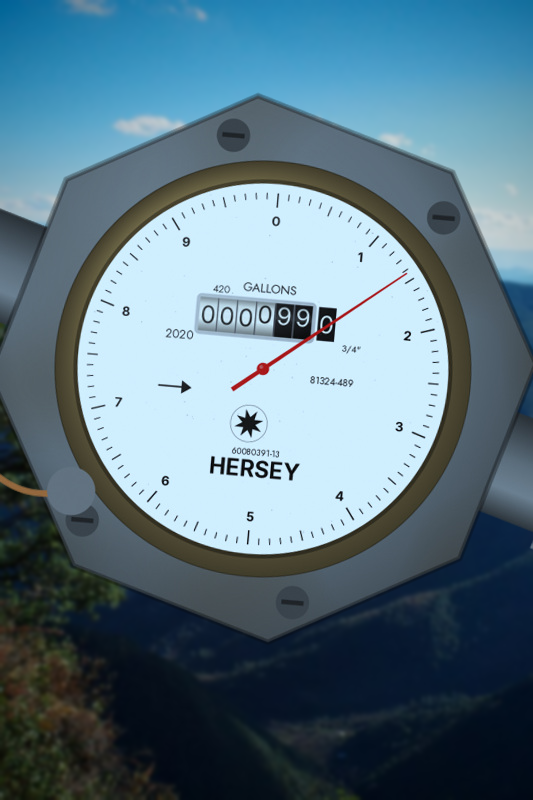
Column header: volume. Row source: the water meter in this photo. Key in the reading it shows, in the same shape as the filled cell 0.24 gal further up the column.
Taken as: 991.4 gal
